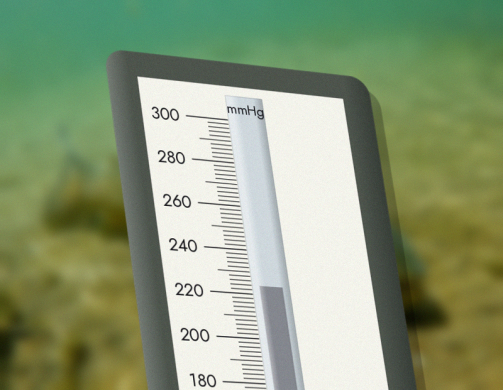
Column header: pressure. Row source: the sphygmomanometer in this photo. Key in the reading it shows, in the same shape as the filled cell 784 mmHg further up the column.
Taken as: 224 mmHg
